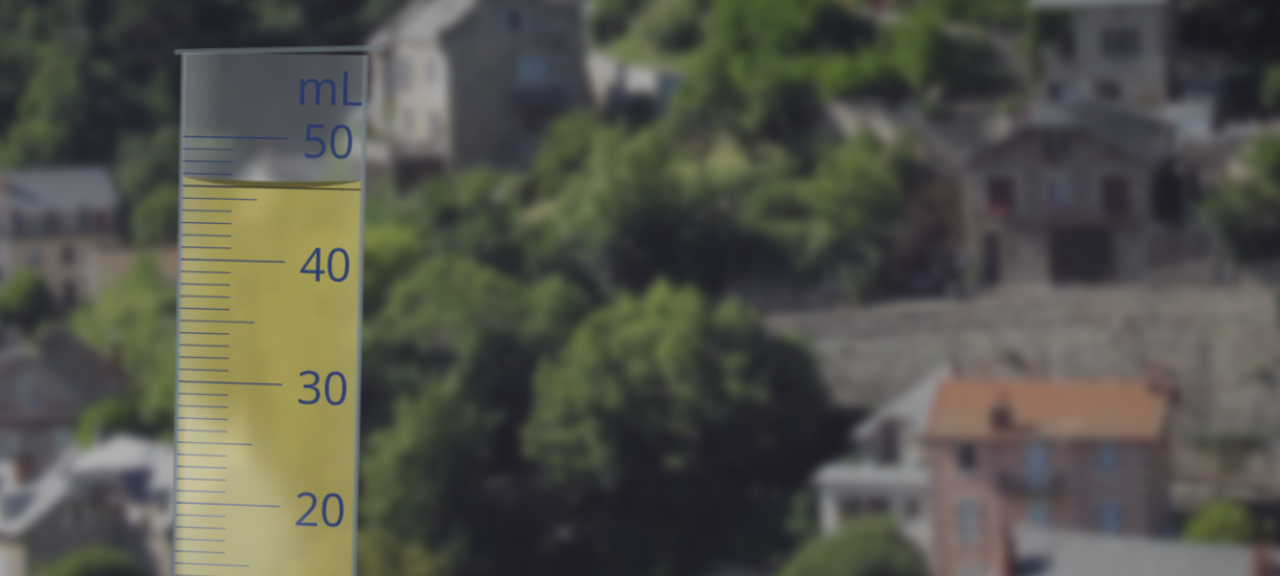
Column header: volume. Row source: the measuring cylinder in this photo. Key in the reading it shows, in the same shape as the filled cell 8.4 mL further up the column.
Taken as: 46 mL
